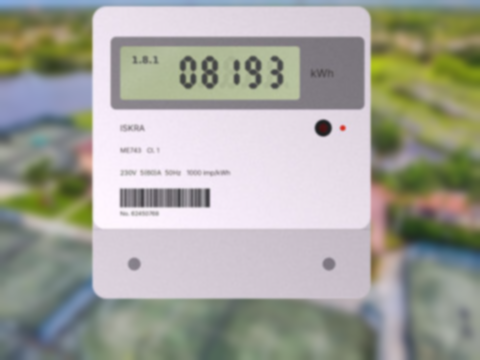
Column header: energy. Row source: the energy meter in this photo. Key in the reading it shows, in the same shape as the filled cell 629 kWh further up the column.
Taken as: 8193 kWh
